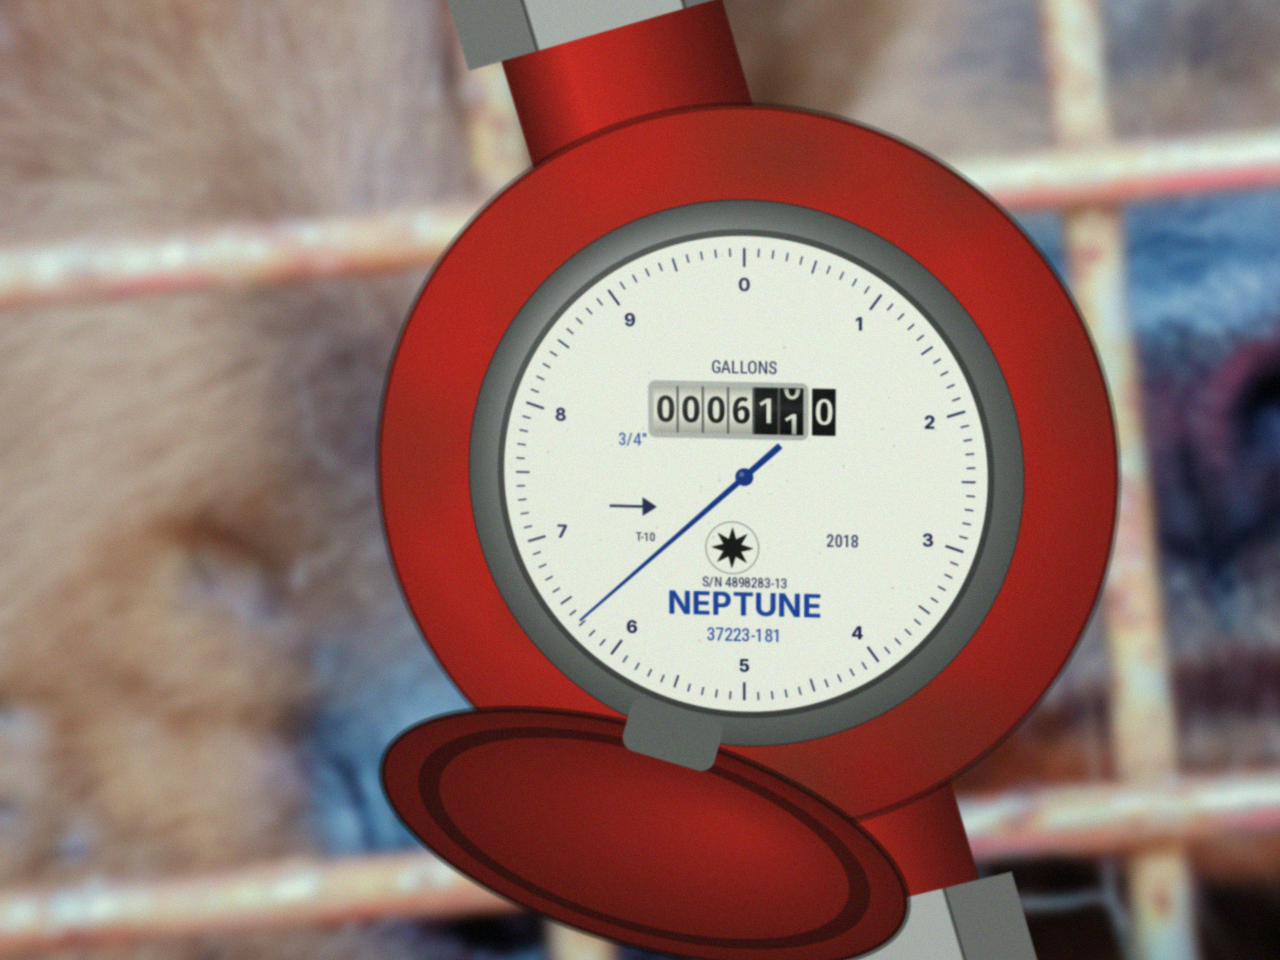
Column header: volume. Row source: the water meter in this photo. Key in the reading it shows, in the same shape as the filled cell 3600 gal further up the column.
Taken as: 6106.3 gal
